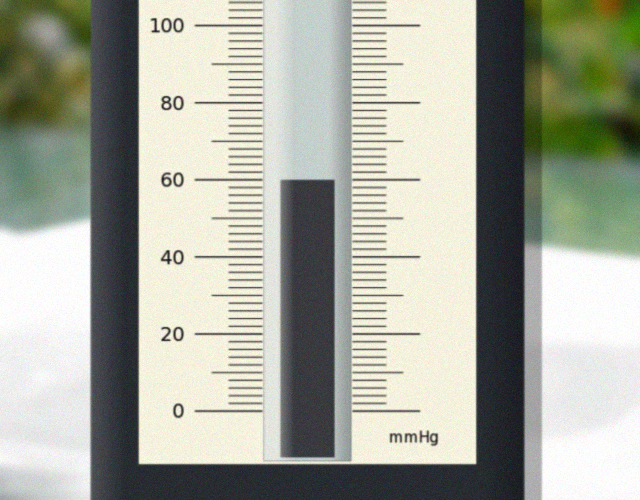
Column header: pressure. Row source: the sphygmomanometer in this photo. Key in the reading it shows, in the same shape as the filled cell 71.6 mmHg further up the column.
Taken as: 60 mmHg
